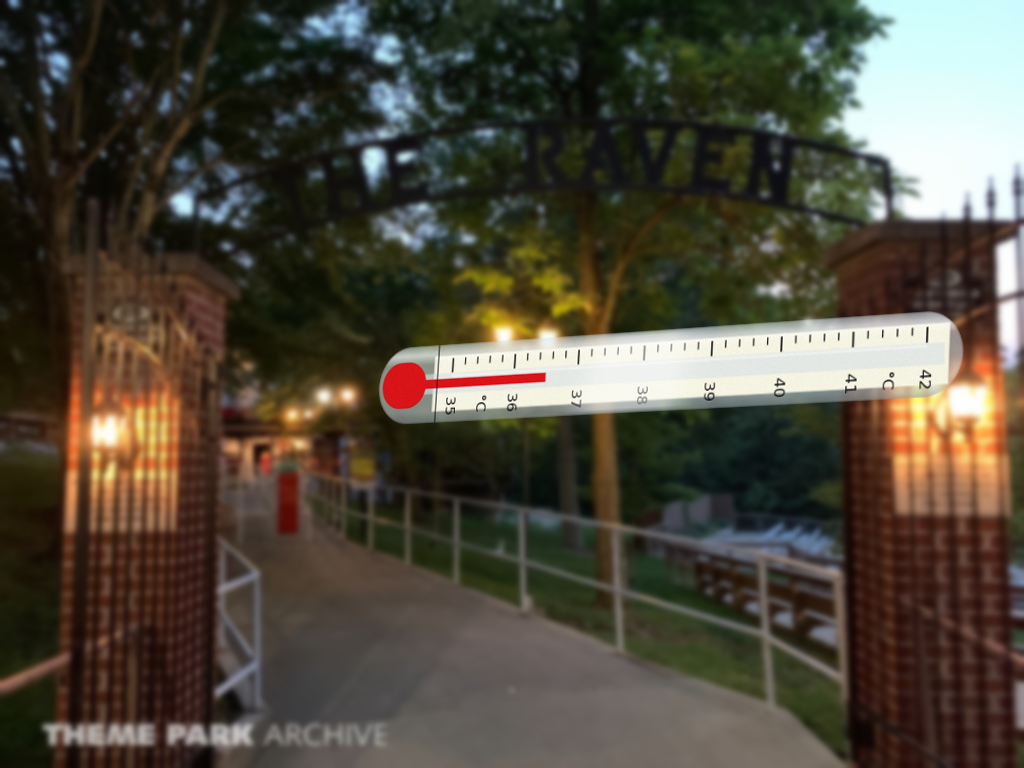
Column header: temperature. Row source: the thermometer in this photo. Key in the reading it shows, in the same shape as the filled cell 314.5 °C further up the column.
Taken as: 36.5 °C
